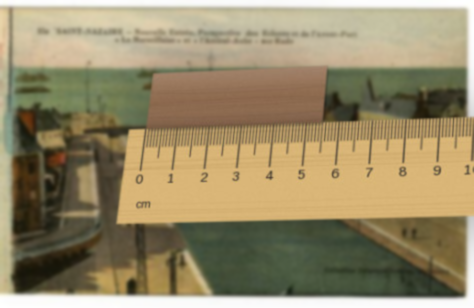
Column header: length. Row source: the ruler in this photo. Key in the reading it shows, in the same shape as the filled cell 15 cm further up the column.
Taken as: 5.5 cm
